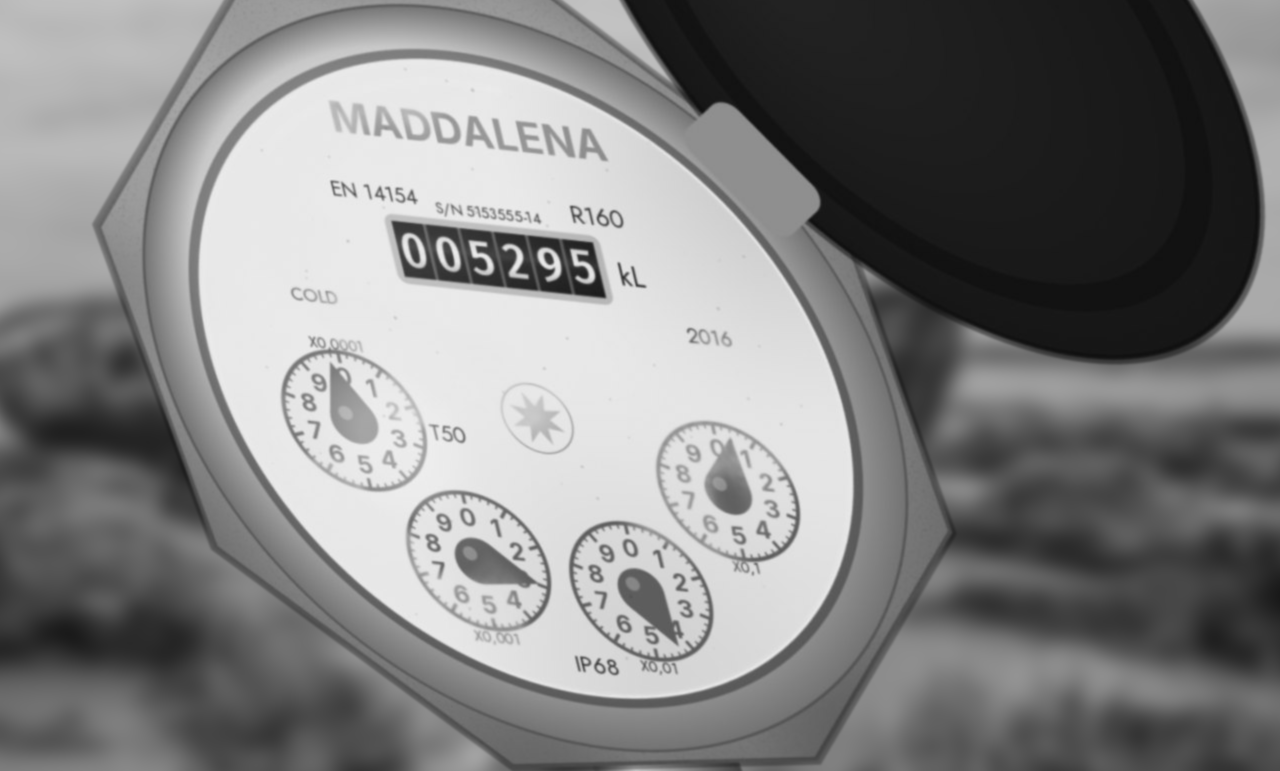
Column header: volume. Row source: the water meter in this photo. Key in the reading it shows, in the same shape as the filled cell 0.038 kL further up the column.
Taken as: 5295.0429 kL
